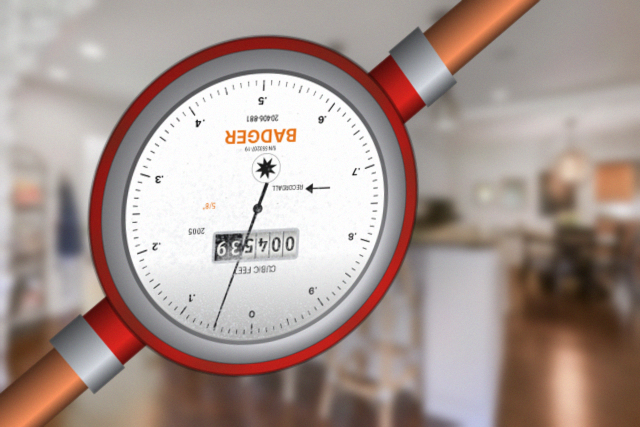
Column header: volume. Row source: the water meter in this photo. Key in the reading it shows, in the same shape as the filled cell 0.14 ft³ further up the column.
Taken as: 4539.05 ft³
